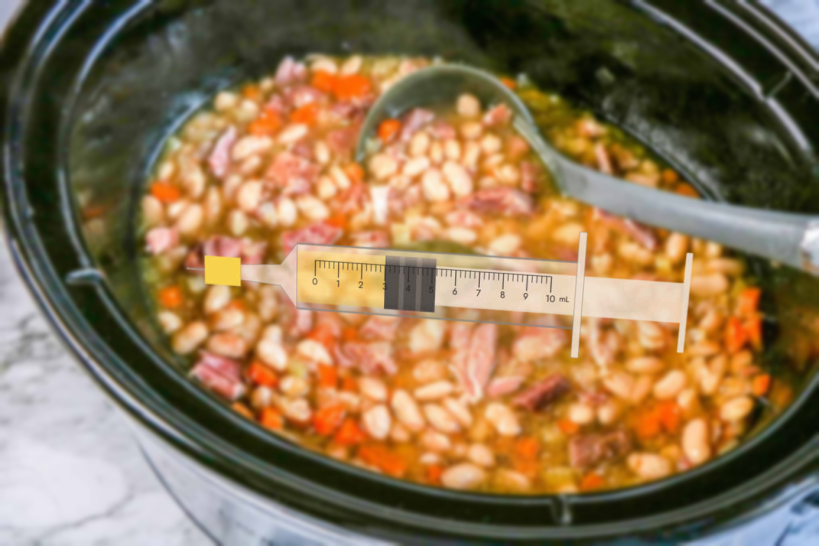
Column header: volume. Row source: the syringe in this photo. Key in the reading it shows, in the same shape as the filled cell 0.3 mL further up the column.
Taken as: 3 mL
